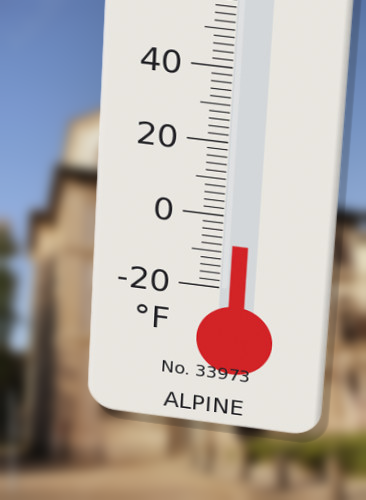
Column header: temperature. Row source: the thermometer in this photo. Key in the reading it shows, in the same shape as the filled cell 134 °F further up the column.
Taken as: -8 °F
